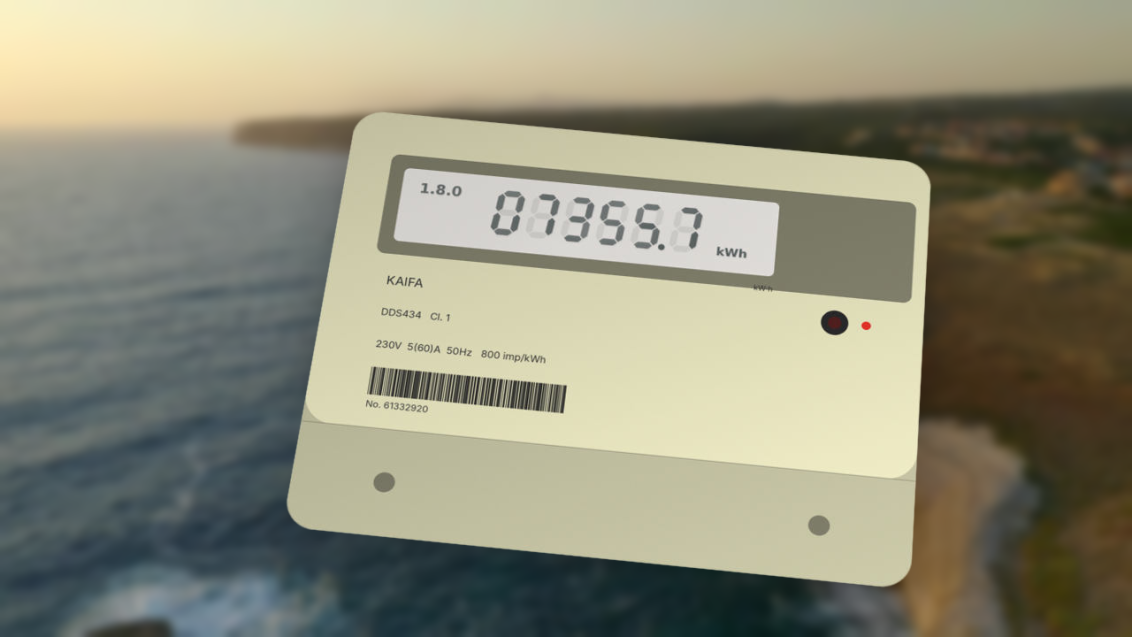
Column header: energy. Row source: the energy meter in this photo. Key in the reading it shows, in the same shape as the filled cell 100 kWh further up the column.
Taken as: 7355.7 kWh
